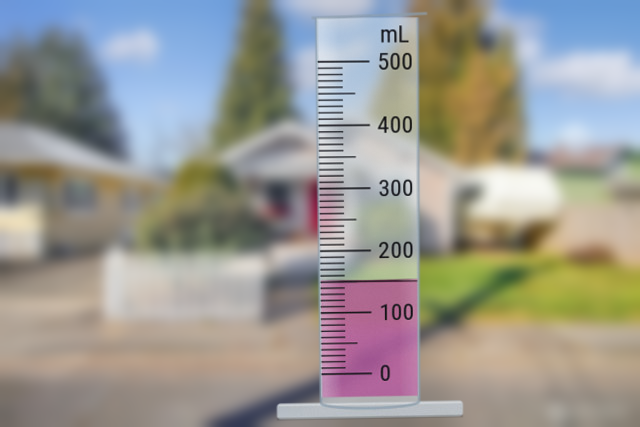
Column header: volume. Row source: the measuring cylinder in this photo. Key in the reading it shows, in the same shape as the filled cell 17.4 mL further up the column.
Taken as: 150 mL
